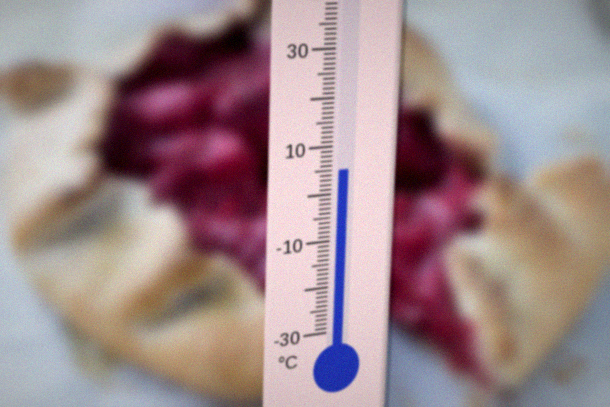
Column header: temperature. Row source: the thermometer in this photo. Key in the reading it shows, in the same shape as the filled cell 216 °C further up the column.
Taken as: 5 °C
